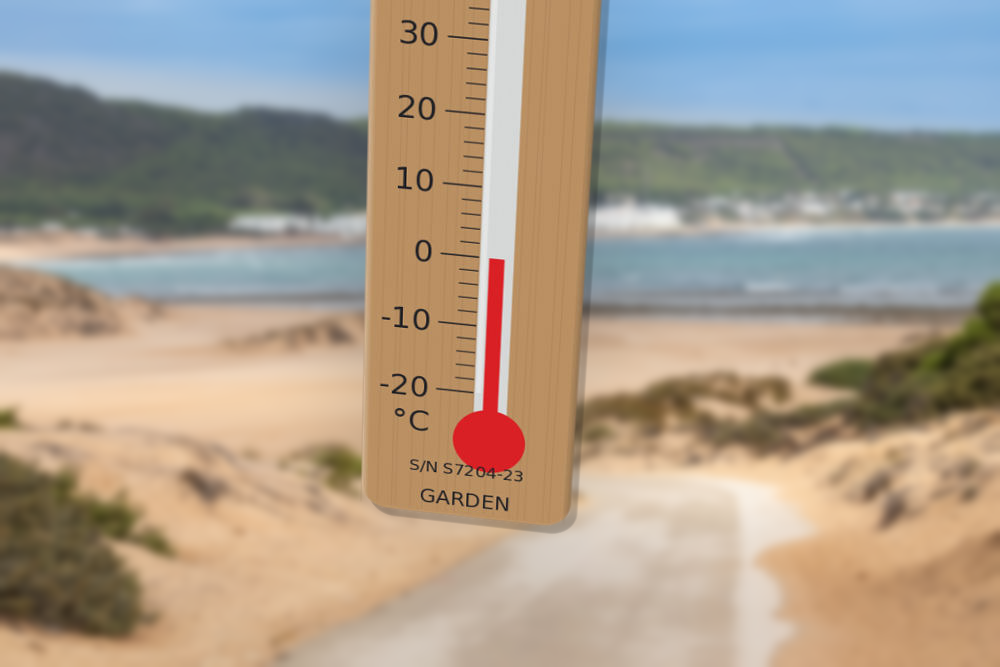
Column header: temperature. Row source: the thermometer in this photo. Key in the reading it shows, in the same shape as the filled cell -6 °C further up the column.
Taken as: 0 °C
